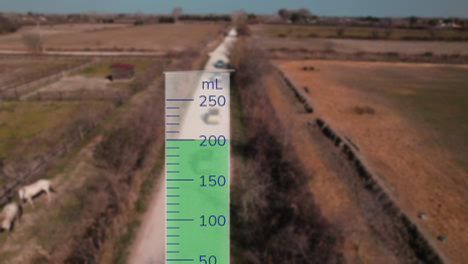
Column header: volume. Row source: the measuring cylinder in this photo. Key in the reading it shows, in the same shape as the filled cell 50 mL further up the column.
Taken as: 200 mL
